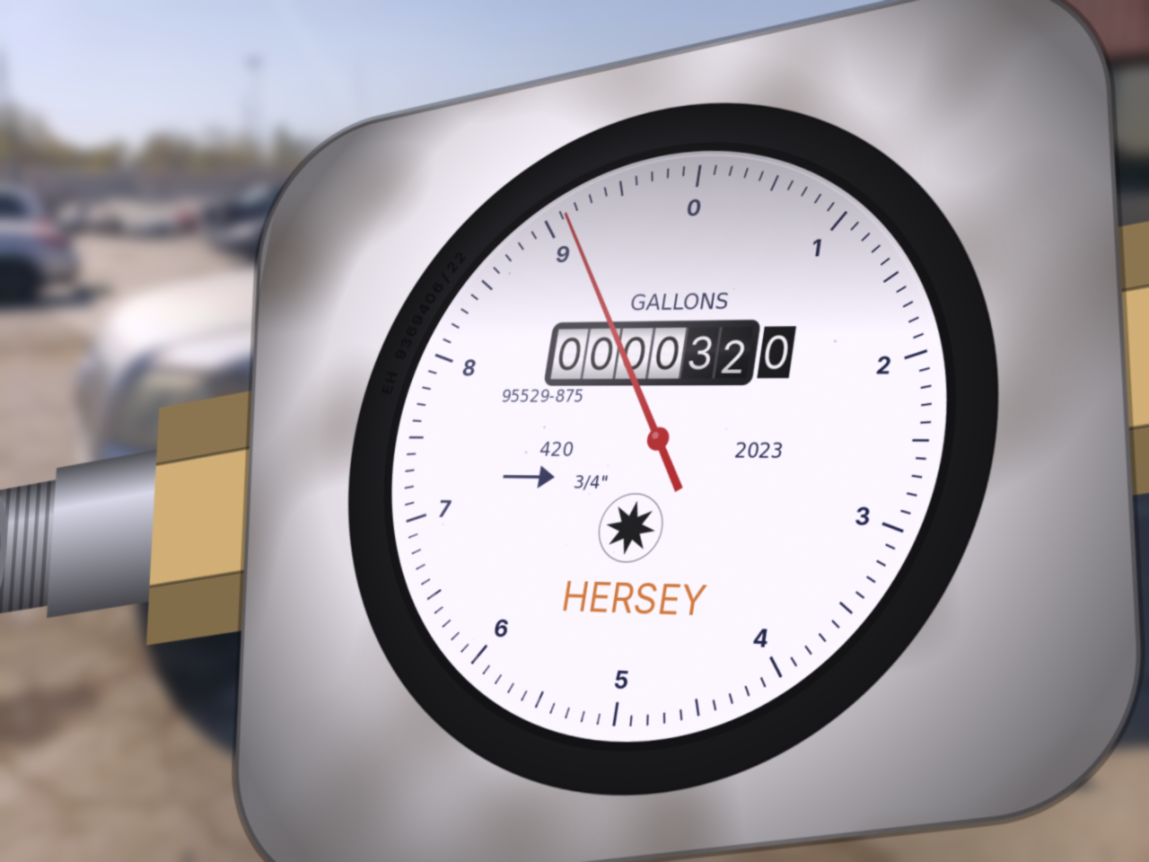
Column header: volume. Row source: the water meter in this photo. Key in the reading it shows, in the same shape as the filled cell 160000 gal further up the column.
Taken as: 319.1 gal
